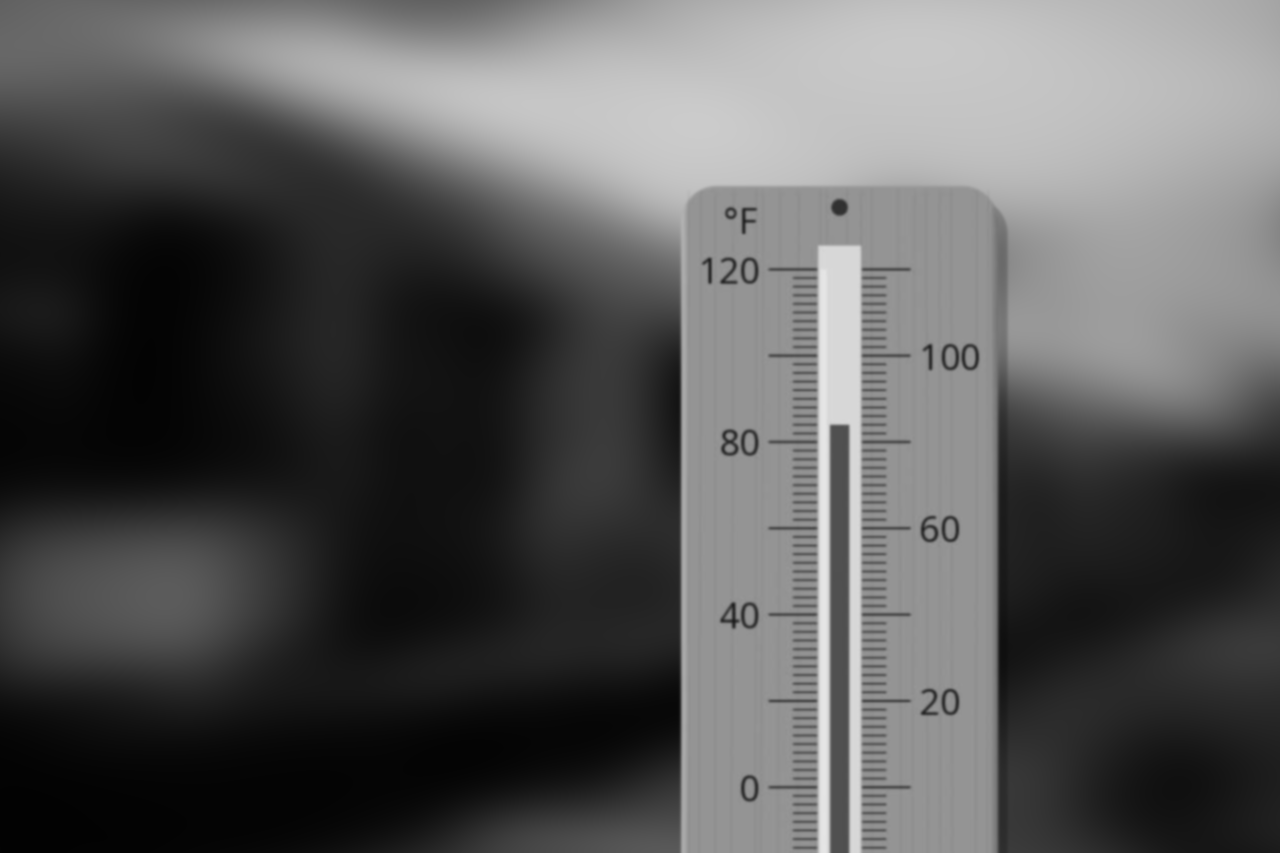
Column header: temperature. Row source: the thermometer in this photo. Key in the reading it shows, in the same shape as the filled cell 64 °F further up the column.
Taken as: 84 °F
